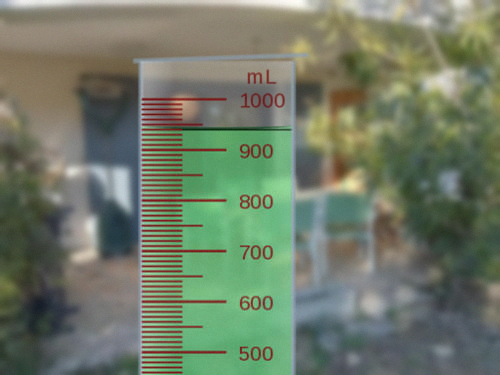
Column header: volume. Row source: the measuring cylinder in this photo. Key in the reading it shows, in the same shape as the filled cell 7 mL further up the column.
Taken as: 940 mL
